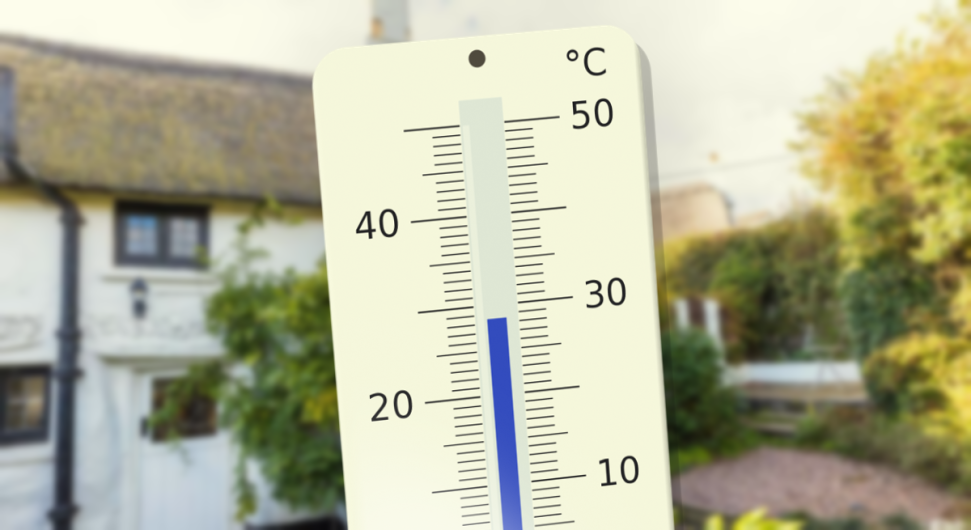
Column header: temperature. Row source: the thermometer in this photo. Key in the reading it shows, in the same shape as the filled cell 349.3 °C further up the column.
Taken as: 28.5 °C
